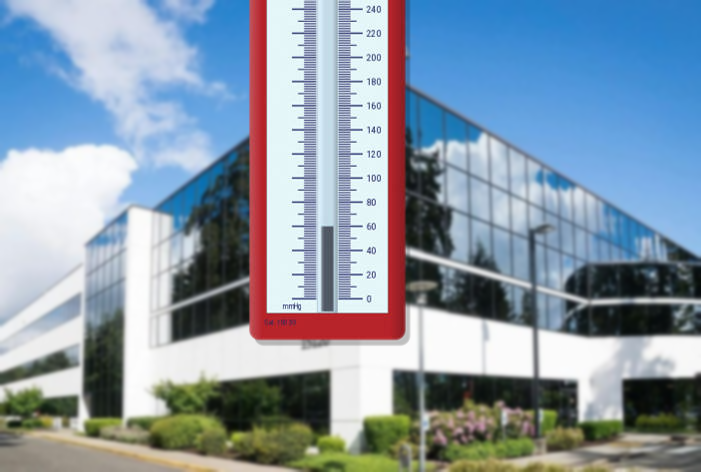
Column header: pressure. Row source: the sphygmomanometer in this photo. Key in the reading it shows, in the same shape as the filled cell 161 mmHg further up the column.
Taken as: 60 mmHg
